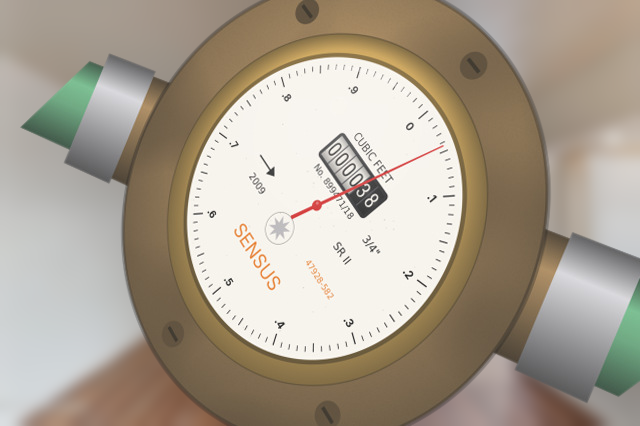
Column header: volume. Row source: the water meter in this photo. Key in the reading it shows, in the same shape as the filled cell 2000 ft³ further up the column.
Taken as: 38.04 ft³
